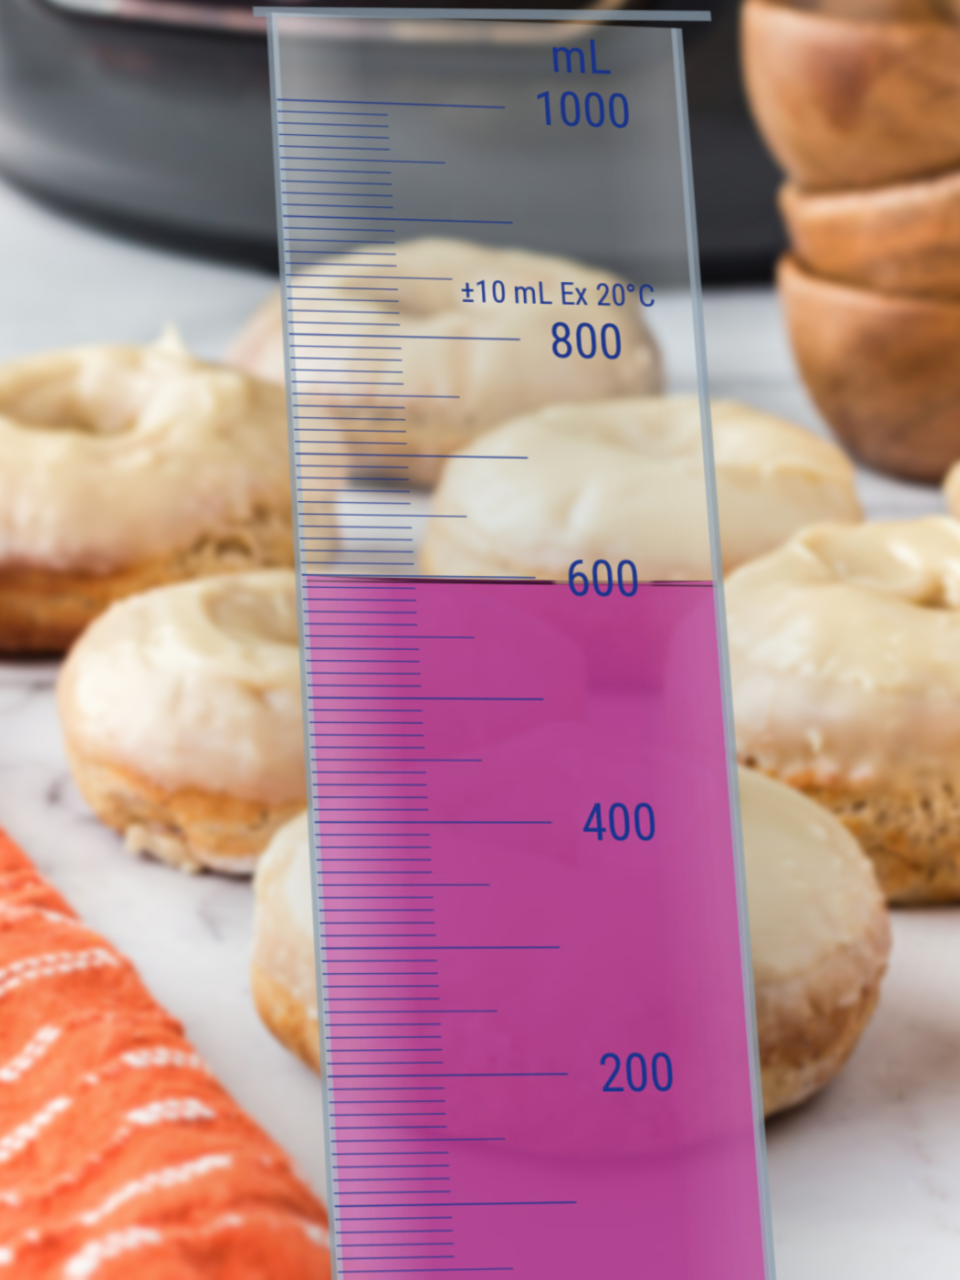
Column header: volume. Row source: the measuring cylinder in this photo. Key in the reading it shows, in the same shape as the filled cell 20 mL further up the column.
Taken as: 595 mL
